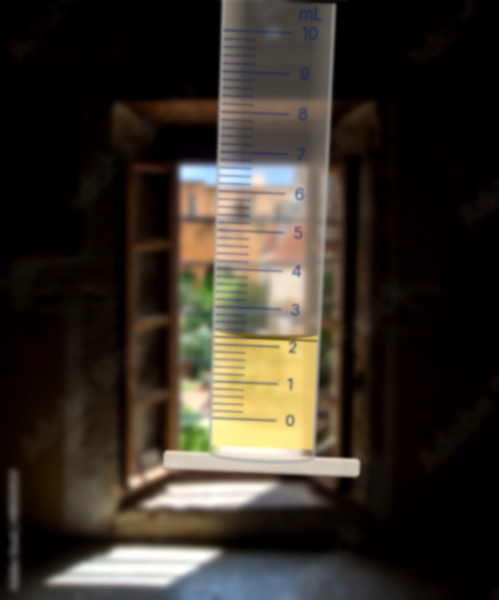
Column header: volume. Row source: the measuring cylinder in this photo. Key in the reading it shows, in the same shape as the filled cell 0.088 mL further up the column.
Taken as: 2.2 mL
